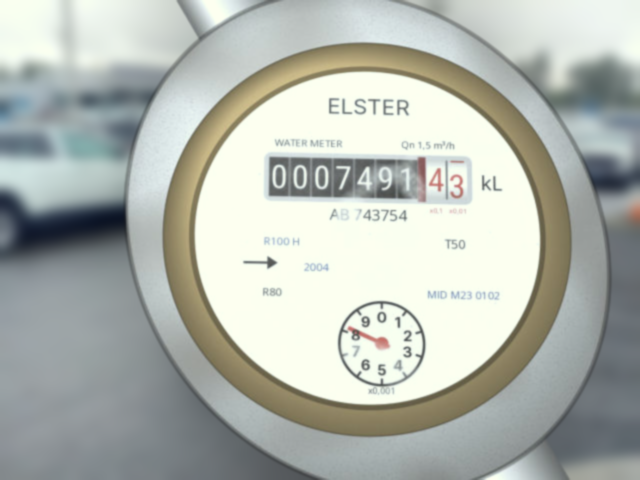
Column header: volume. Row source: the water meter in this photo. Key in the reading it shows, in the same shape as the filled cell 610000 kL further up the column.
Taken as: 7491.428 kL
